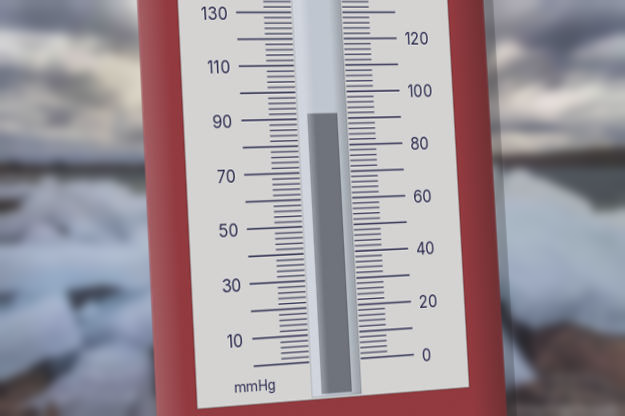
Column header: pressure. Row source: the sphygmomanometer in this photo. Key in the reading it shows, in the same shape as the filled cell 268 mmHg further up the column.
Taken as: 92 mmHg
